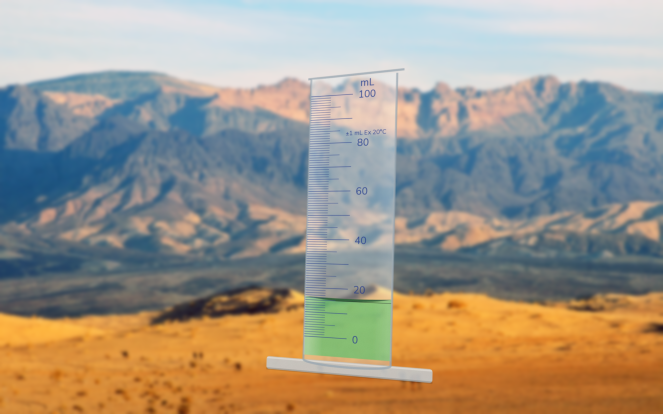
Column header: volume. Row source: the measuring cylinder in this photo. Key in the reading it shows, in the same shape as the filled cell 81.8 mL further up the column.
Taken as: 15 mL
